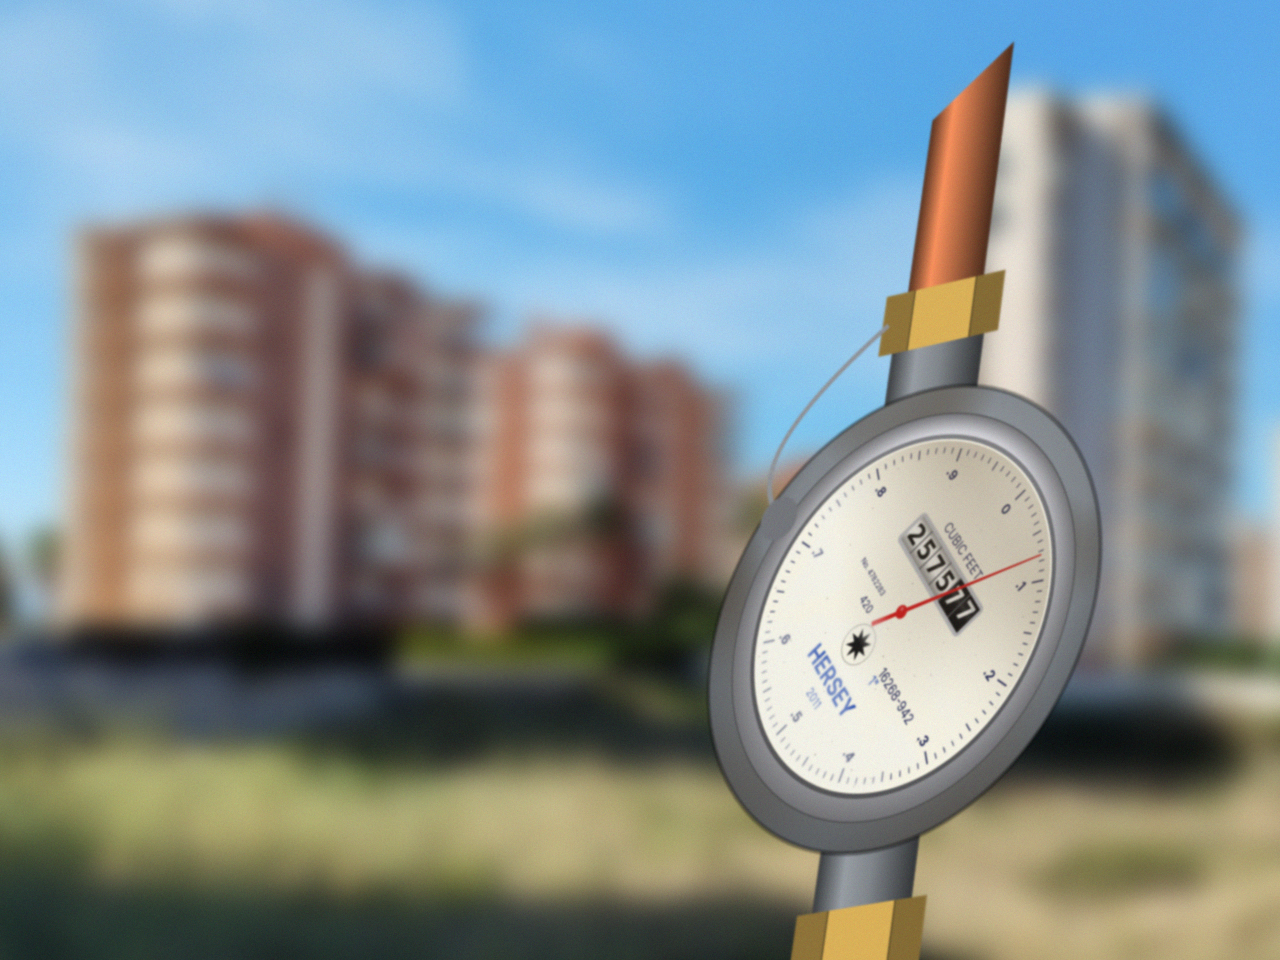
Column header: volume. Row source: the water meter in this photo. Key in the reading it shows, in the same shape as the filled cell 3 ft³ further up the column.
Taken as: 257577.07 ft³
